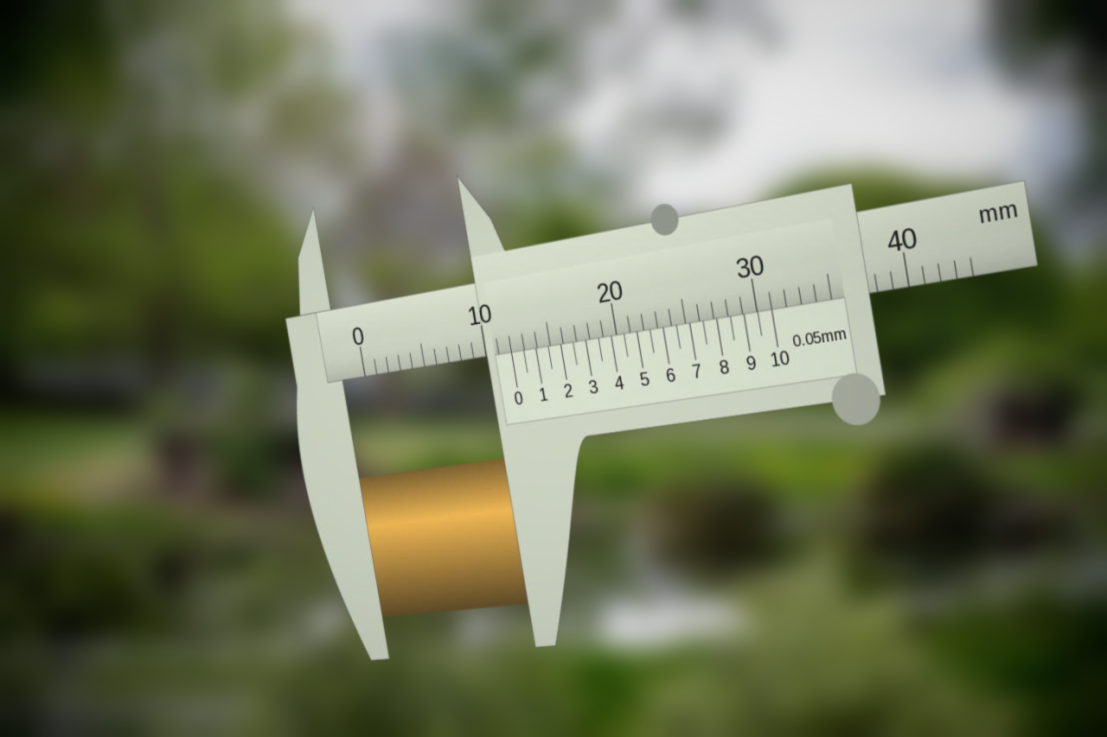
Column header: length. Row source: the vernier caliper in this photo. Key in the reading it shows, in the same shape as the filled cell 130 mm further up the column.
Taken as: 12.0 mm
